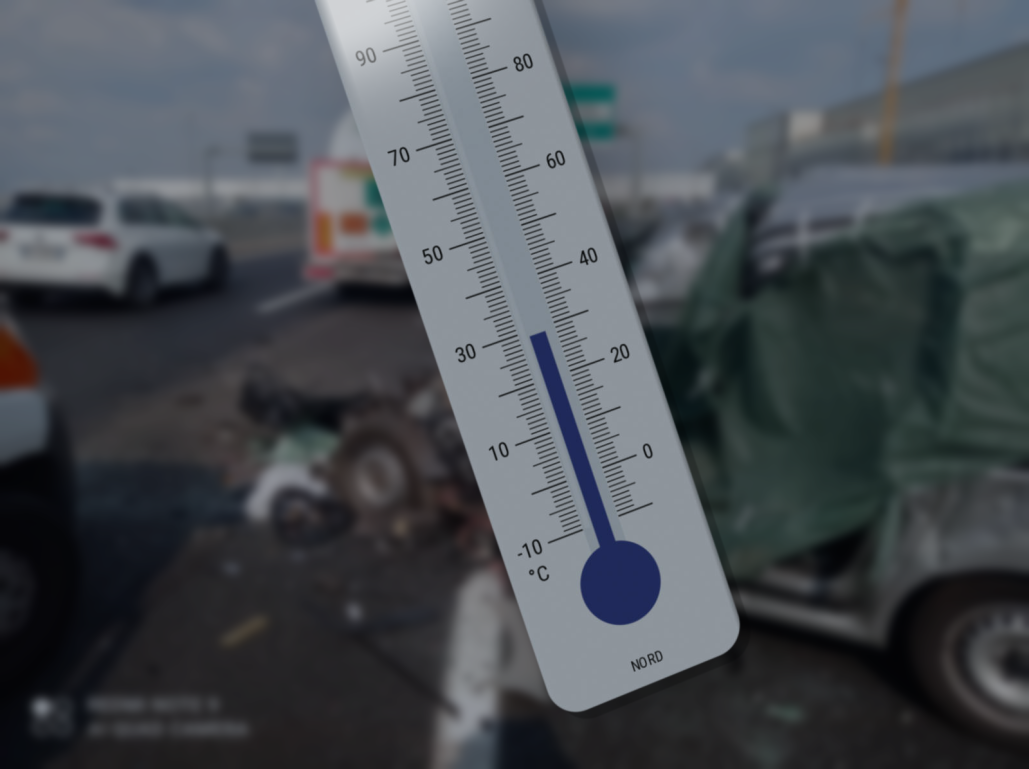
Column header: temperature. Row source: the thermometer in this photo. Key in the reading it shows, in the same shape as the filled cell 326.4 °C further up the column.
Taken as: 29 °C
